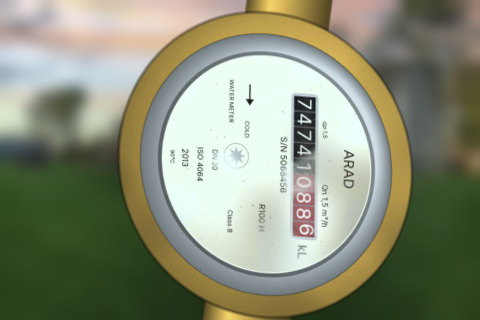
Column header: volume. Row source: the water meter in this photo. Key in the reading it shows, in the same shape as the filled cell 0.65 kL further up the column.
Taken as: 74741.0886 kL
